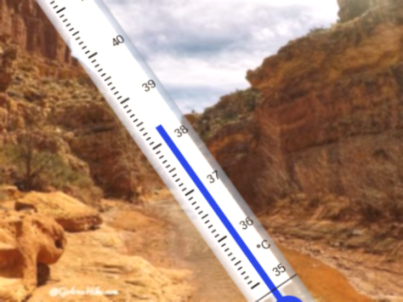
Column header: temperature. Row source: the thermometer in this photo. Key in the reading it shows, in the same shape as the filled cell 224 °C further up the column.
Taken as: 38.3 °C
